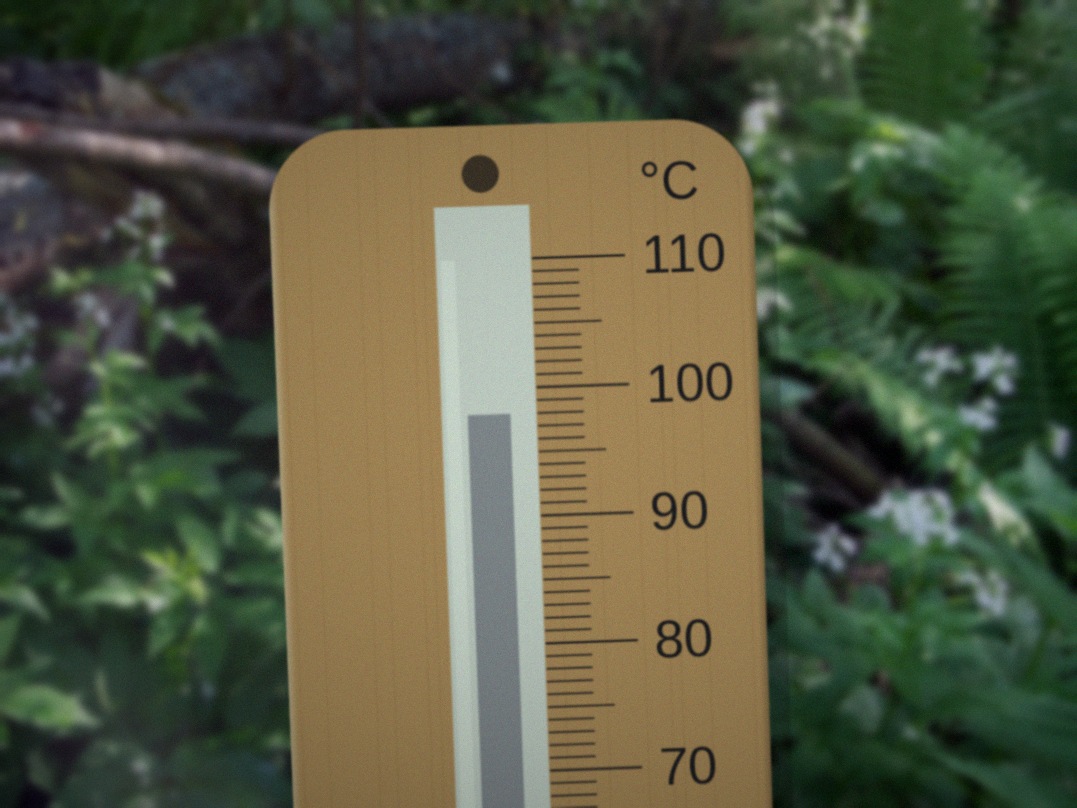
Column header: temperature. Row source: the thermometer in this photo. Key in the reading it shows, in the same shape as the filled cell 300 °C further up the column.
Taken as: 98 °C
